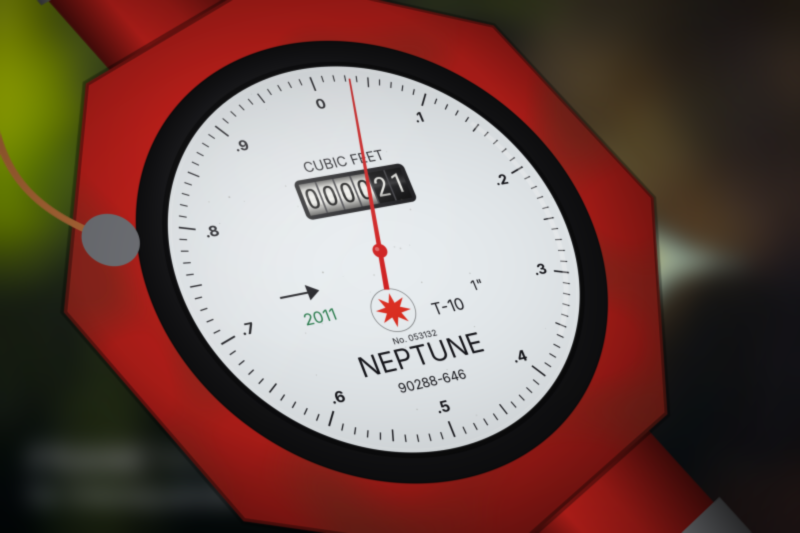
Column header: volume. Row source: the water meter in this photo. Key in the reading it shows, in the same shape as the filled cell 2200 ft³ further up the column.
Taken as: 21.03 ft³
